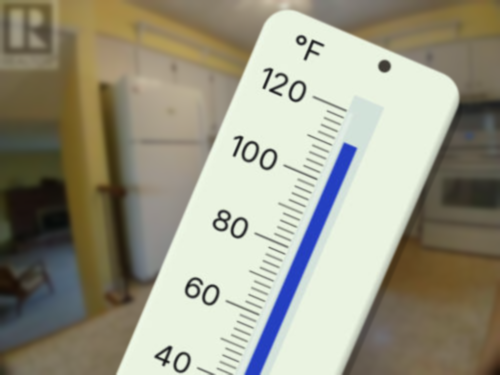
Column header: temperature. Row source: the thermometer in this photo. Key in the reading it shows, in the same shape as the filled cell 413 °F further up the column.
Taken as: 112 °F
